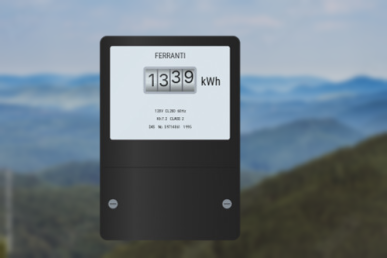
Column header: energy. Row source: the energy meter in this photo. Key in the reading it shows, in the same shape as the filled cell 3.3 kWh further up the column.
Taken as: 1339 kWh
